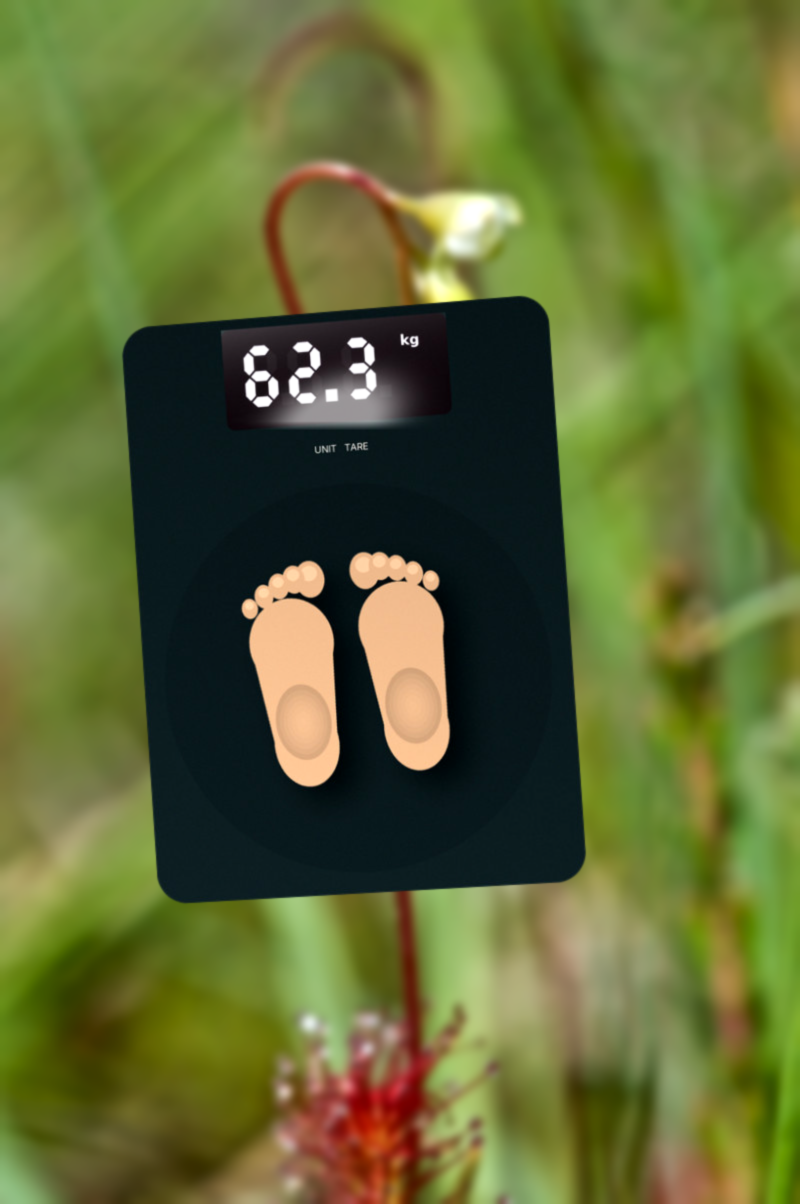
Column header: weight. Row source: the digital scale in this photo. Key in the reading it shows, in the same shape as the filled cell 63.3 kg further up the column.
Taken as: 62.3 kg
